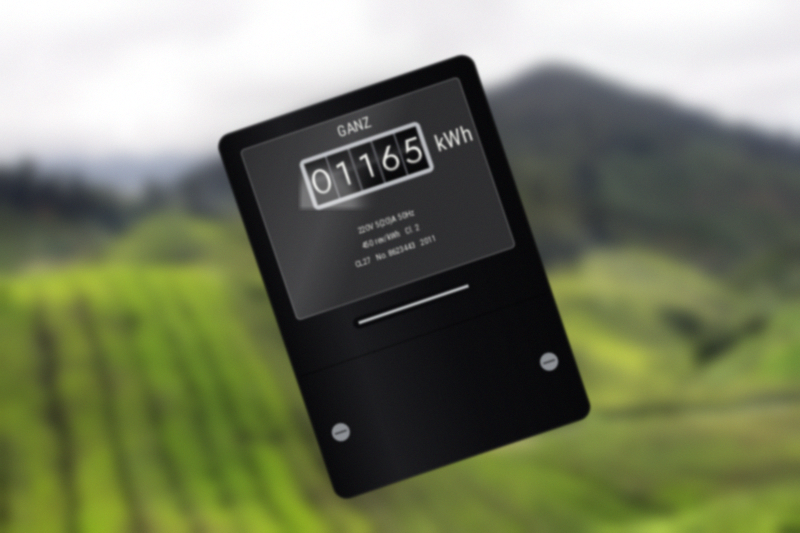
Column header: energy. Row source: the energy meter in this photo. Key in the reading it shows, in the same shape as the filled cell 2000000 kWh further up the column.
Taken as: 1165 kWh
